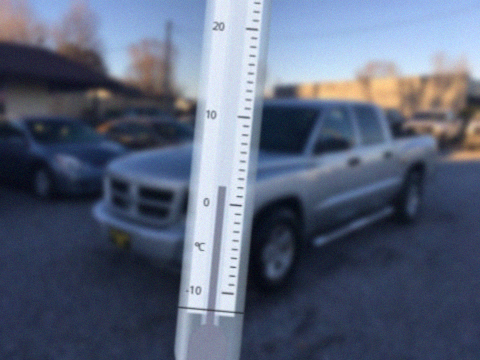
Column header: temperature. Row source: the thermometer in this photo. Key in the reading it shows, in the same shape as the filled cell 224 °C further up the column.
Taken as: 2 °C
